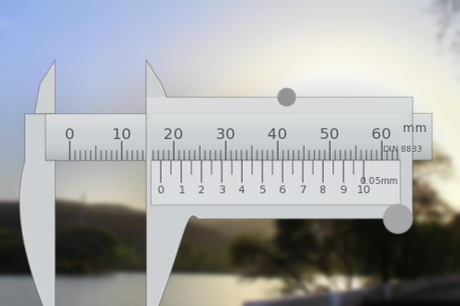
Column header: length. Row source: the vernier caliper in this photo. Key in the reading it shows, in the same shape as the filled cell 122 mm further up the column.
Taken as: 17.5 mm
